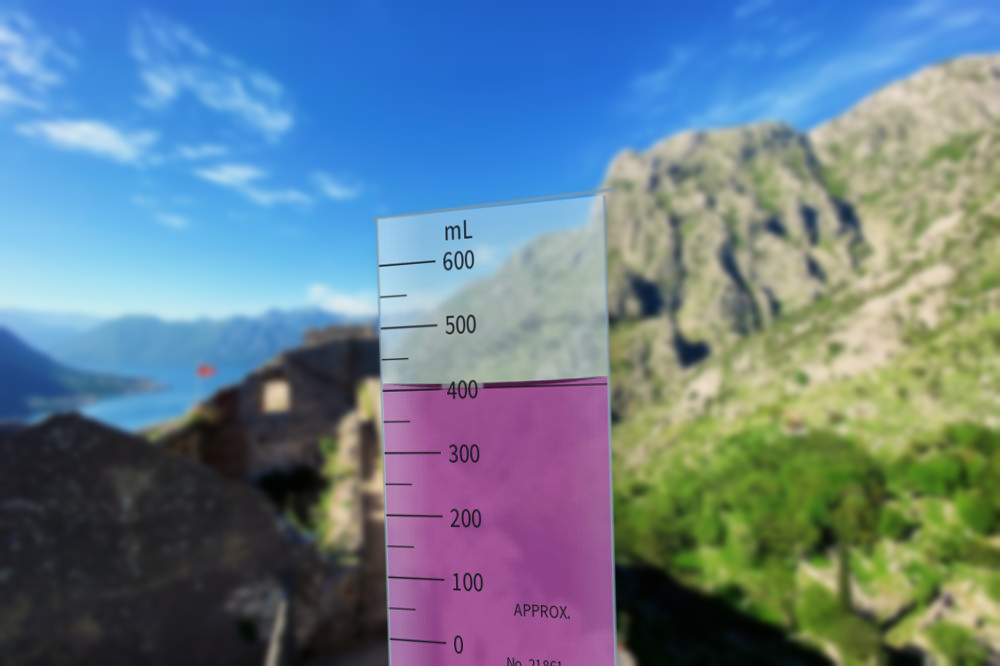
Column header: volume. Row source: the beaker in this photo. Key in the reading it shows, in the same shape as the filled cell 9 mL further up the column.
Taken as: 400 mL
